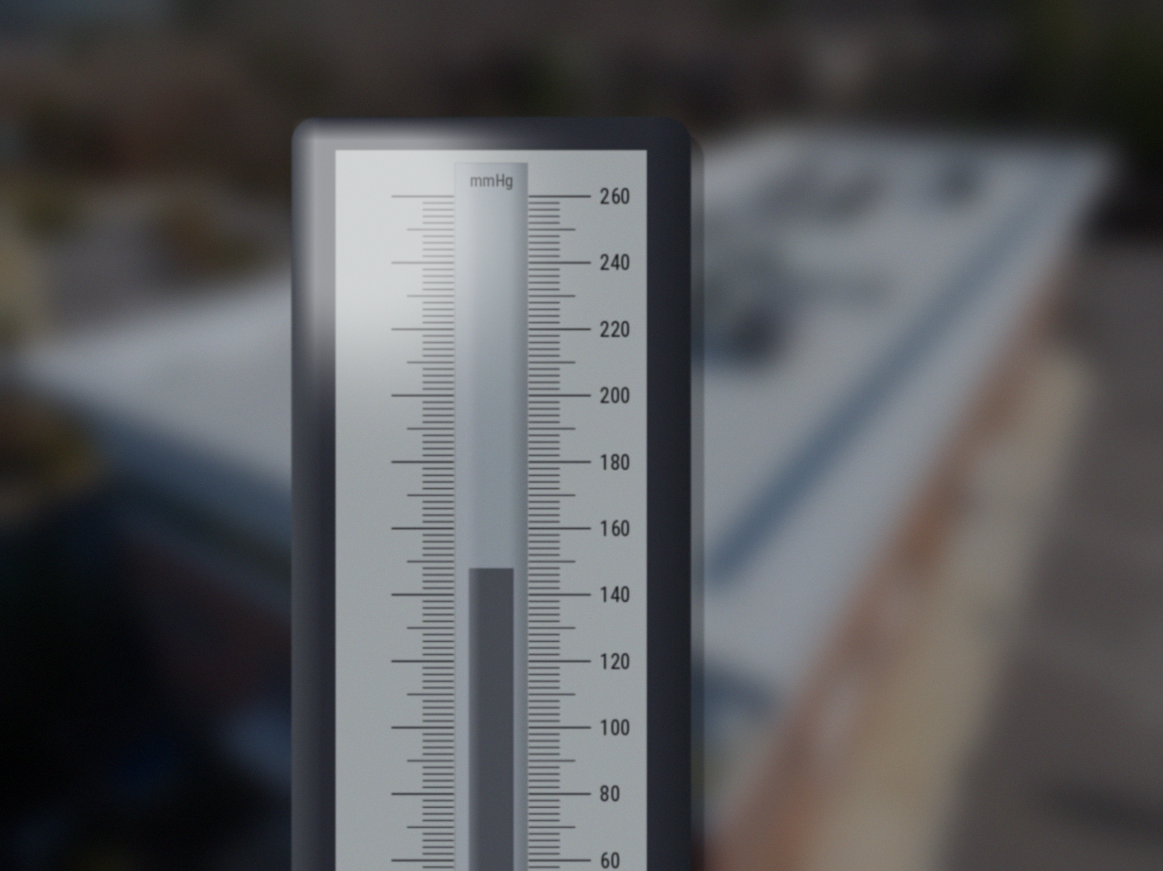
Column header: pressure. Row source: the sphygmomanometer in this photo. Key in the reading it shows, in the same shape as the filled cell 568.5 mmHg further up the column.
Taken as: 148 mmHg
